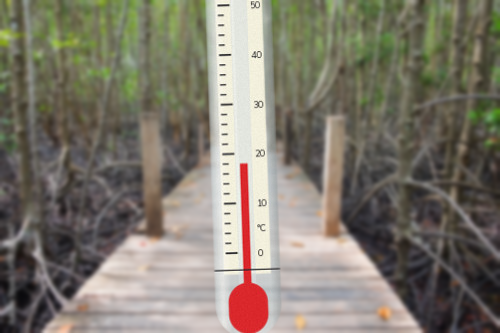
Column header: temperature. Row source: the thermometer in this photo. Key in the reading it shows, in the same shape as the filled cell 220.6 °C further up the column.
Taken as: 18 °C
